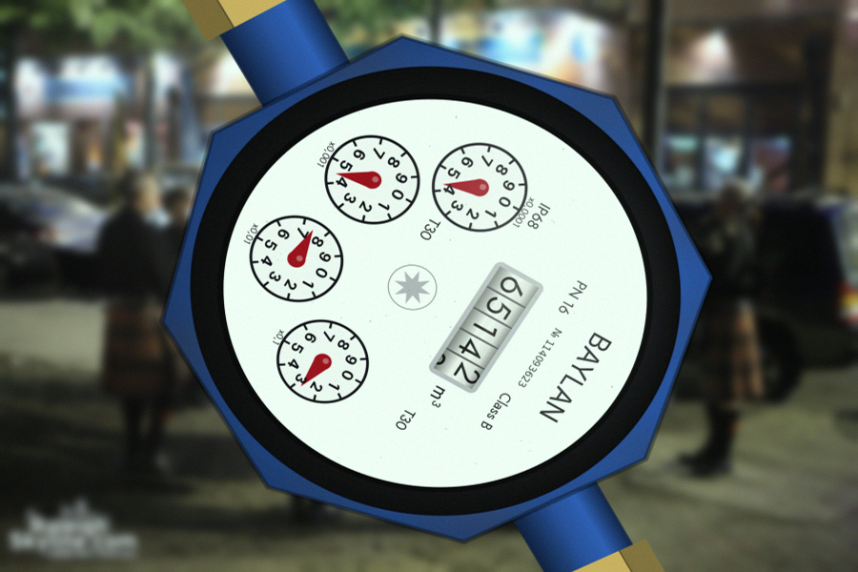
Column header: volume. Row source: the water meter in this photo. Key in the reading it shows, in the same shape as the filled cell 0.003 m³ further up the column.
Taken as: 65142.2744 m³
